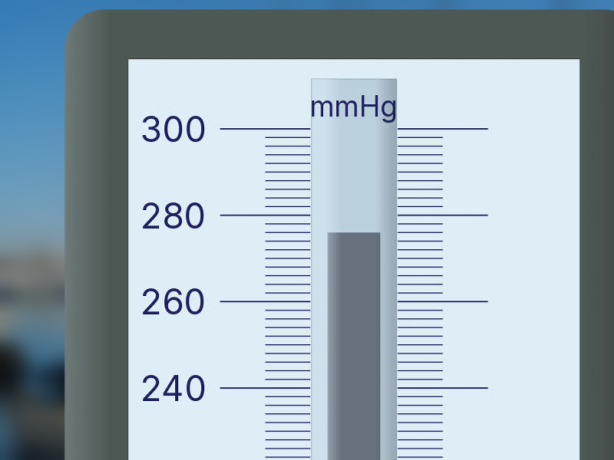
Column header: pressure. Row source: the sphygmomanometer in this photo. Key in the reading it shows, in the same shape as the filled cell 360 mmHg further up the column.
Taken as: 276 mmHg
